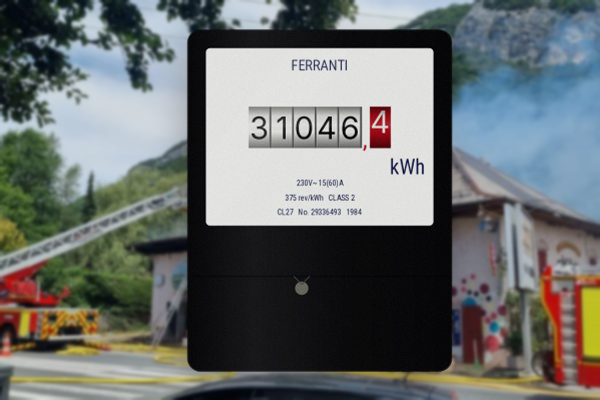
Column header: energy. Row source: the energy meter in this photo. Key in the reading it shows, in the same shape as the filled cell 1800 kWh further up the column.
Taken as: 31046.4 kWh
